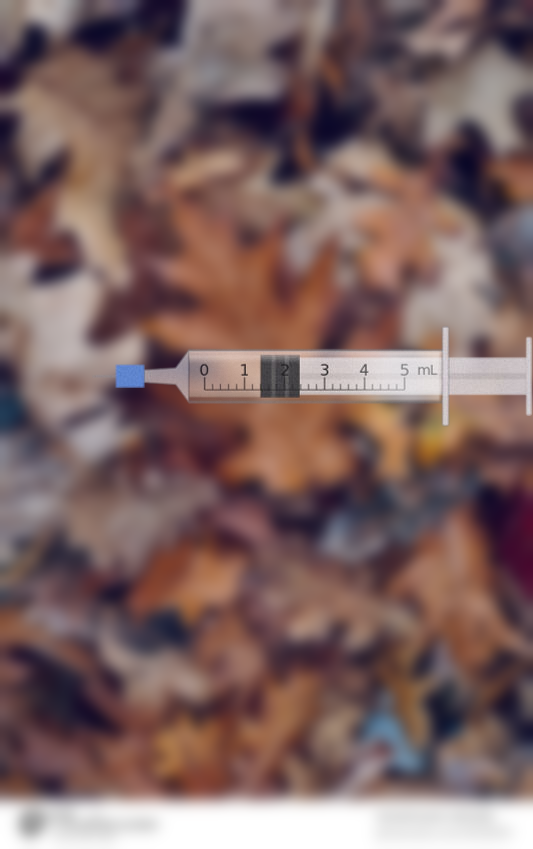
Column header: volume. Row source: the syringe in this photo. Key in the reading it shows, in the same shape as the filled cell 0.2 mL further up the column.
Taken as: 1.4 mL
